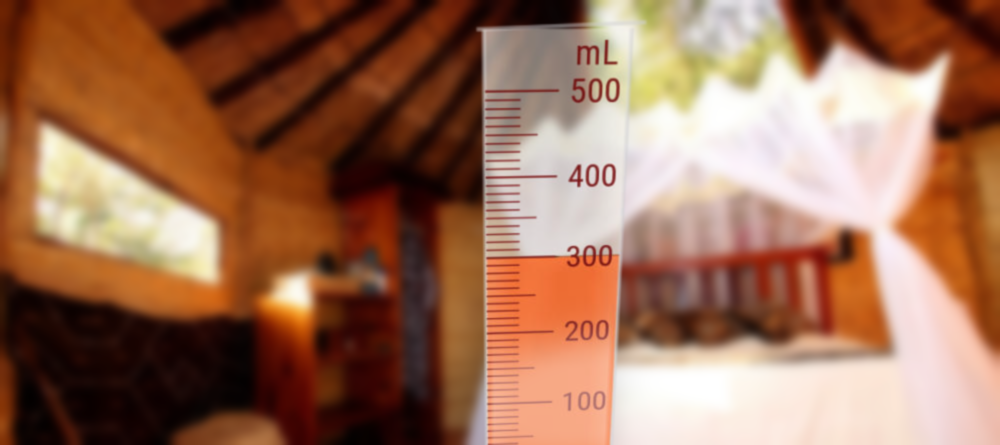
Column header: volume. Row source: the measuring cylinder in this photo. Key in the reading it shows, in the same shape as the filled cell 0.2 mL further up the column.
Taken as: 300 mL
